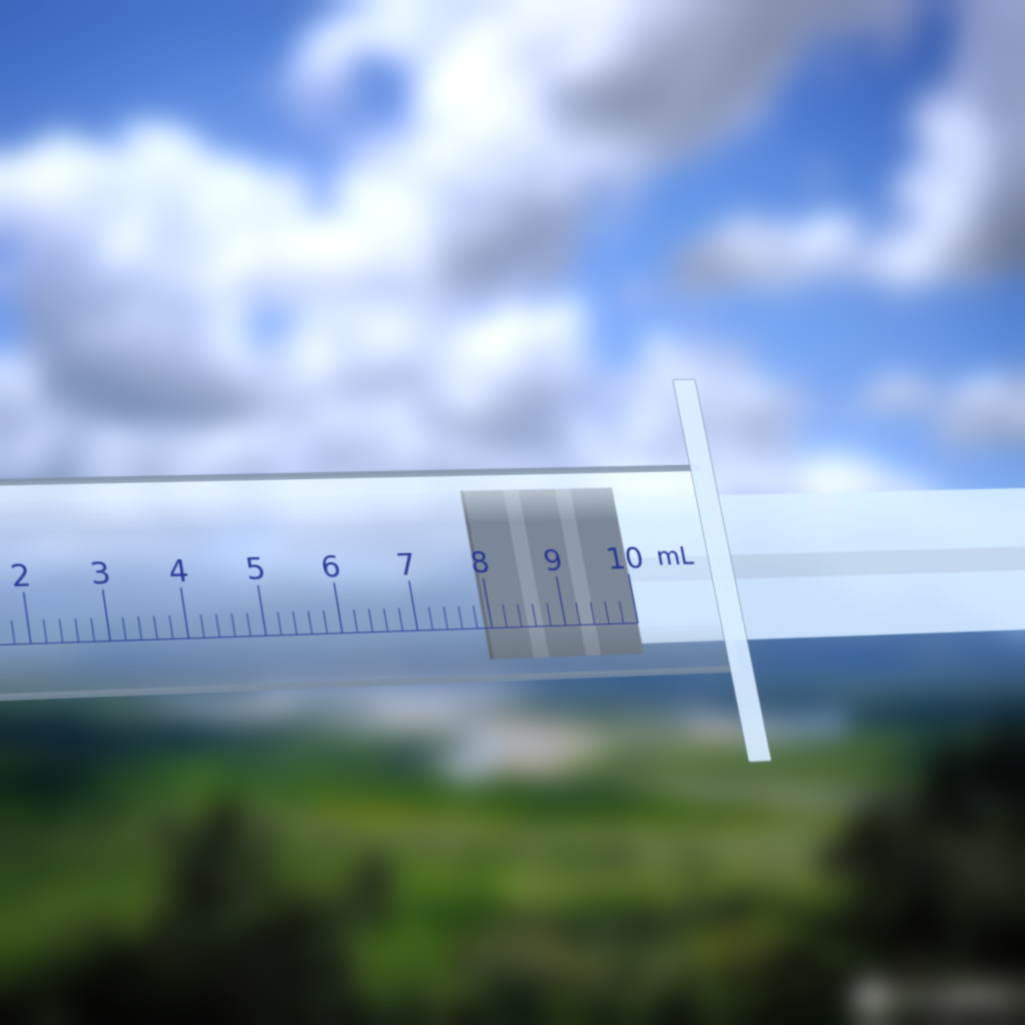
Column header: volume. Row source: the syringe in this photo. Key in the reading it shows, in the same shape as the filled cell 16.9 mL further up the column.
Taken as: 7.9 mL
